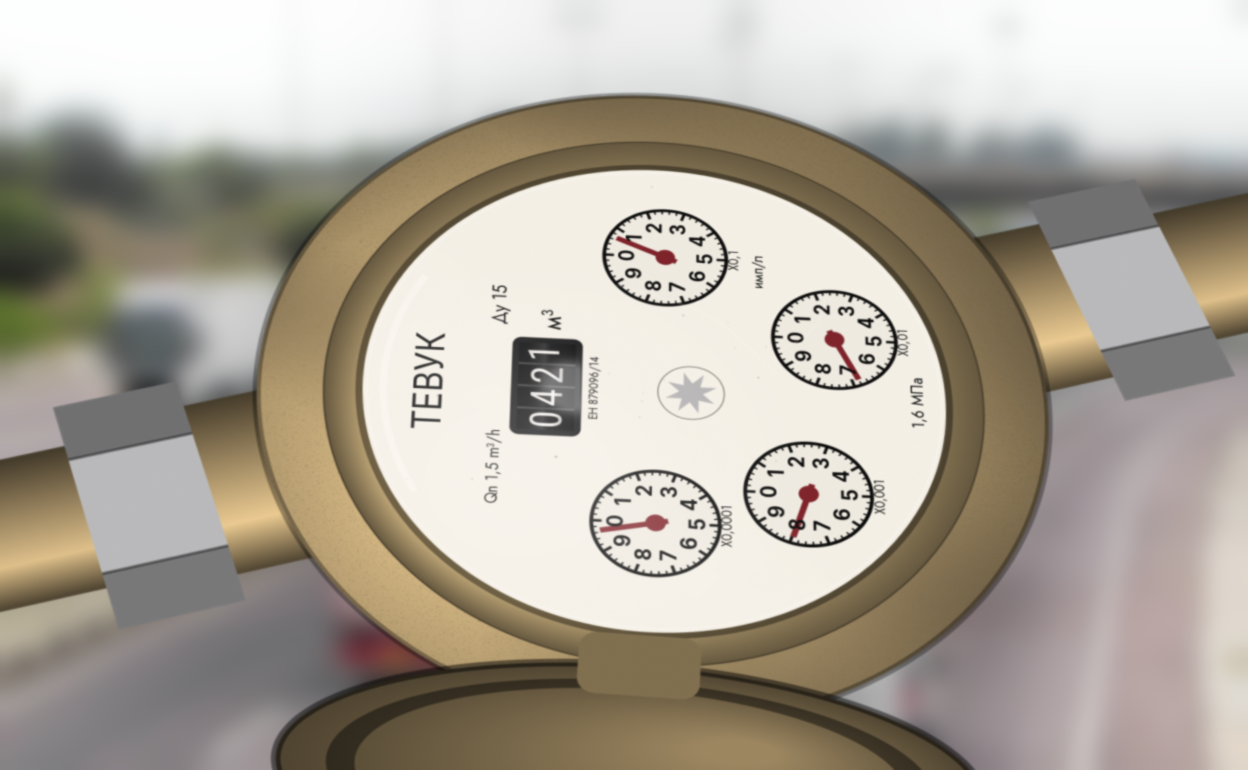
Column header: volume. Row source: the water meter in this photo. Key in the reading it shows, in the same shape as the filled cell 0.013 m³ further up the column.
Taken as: 421.0679 m³
